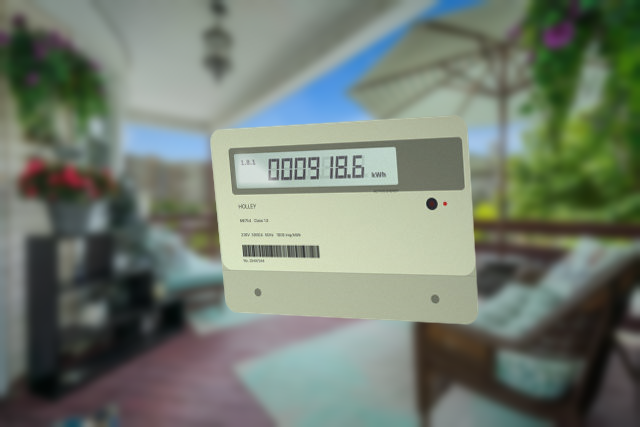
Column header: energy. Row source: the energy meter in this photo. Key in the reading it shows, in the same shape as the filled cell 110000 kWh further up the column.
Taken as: 918.6 kWh
